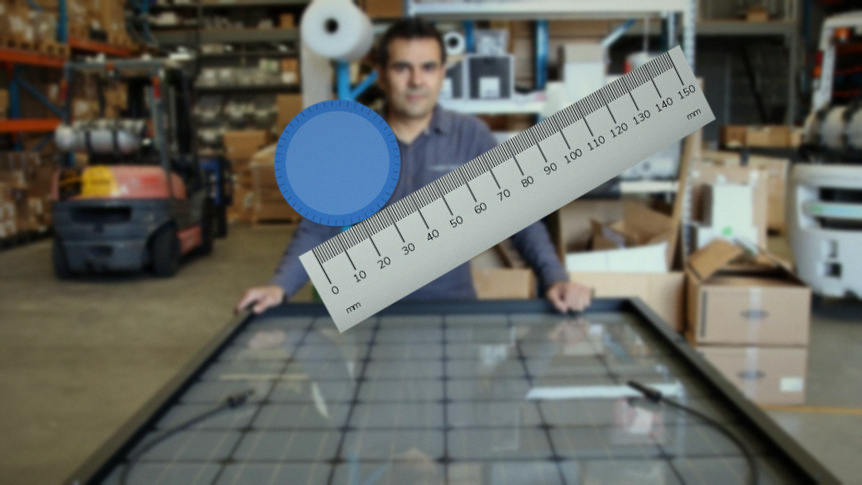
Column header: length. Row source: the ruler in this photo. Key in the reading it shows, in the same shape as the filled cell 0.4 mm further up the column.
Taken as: 45 mm
